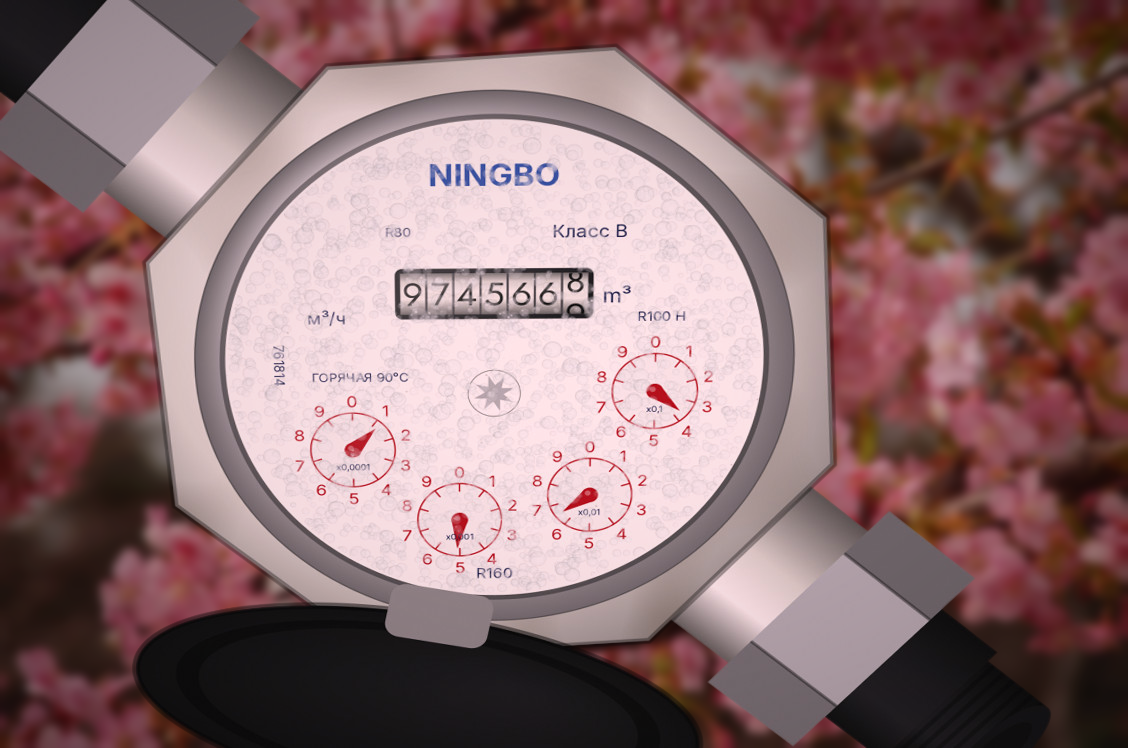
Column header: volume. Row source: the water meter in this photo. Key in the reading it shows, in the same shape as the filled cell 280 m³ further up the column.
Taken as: 9745668.3651 m³
